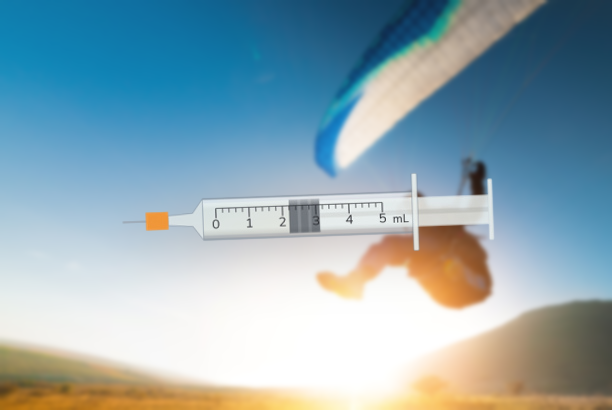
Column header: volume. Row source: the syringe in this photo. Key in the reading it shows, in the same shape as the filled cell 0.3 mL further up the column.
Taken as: 2.2 mL
